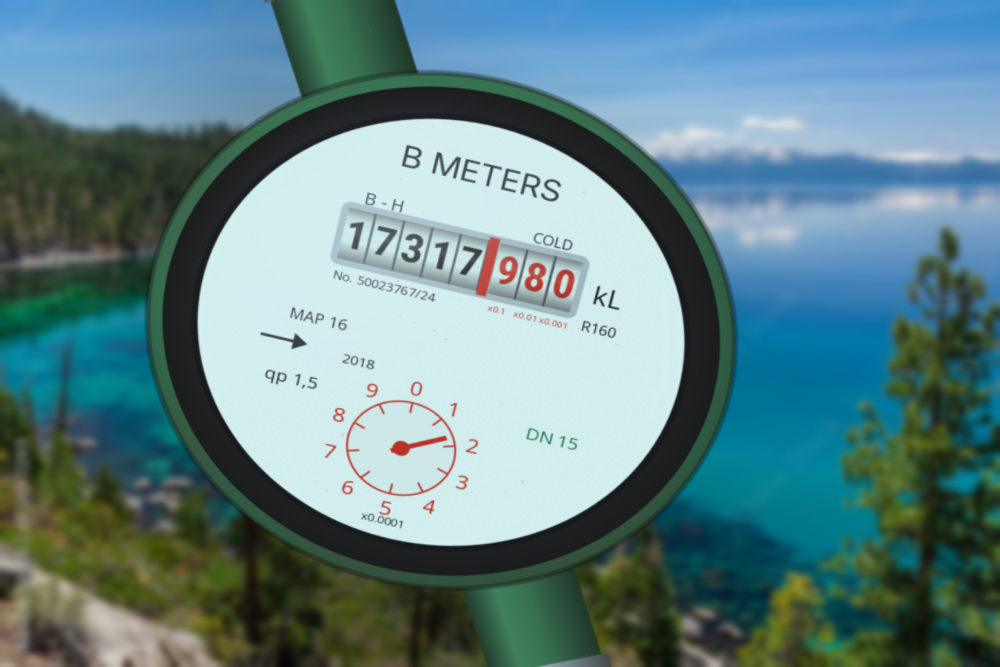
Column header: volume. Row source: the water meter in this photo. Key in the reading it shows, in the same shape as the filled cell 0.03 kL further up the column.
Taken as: 17317.9801 kL
